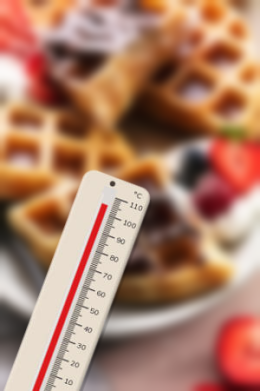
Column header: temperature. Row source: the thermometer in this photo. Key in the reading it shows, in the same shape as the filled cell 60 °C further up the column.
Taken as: 105 °C
